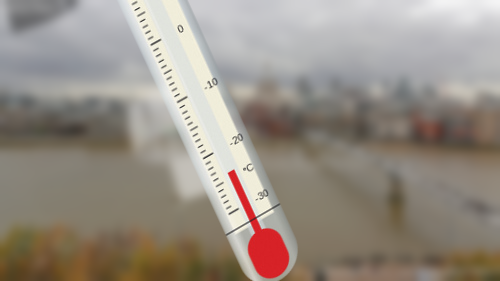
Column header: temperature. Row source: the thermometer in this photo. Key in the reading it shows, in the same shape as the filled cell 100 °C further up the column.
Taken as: -24 °C
